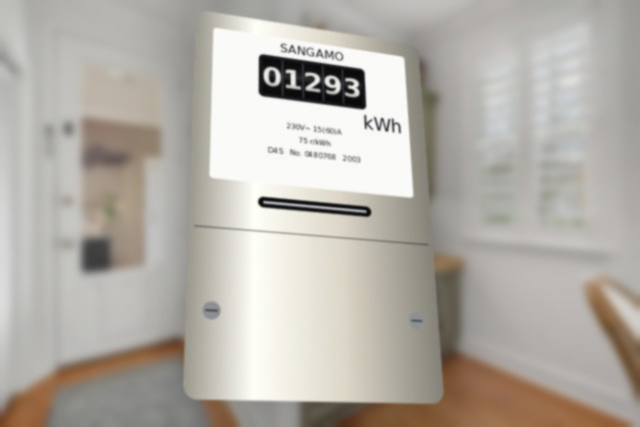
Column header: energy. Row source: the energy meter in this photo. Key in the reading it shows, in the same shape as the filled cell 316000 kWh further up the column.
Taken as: 1293 kWh
